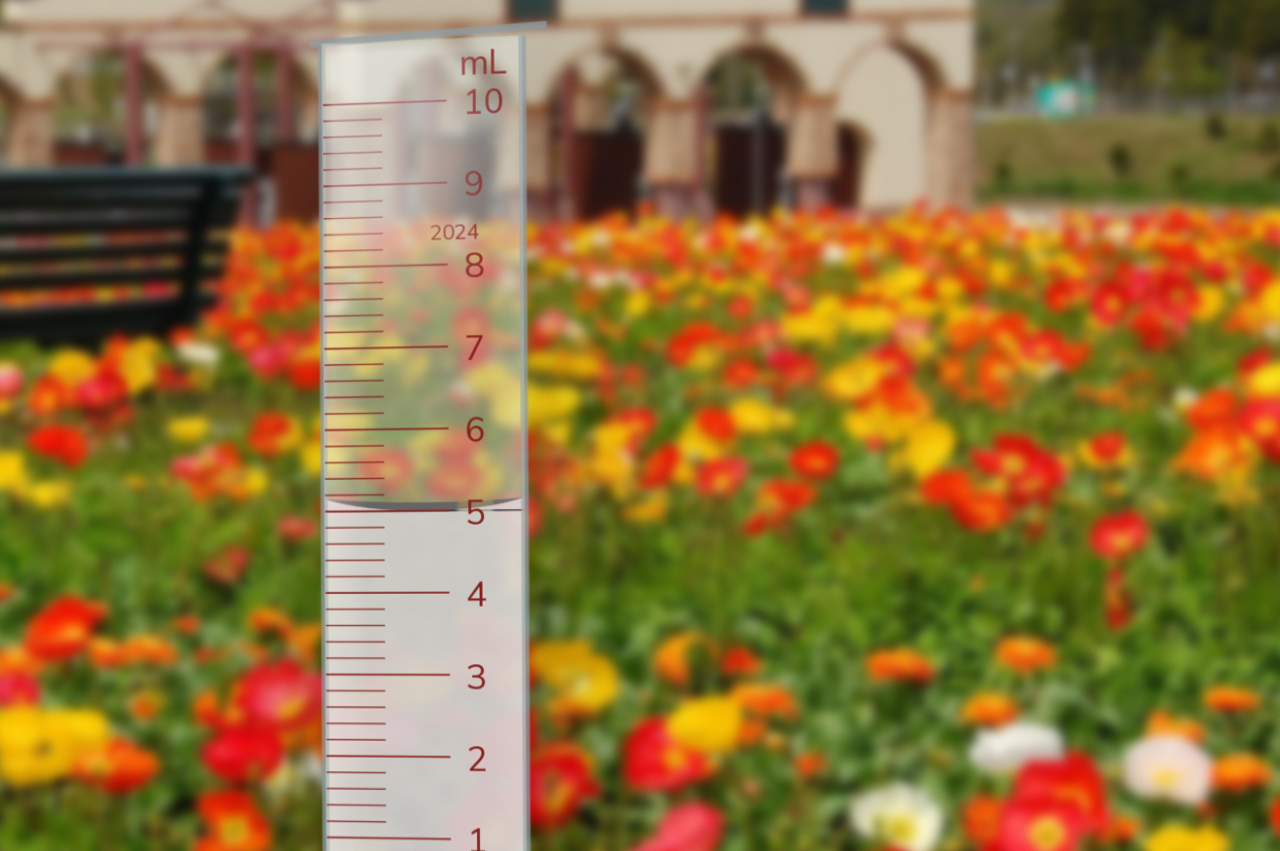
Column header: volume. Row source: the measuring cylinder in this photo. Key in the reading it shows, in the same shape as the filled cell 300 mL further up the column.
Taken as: 5 mL
